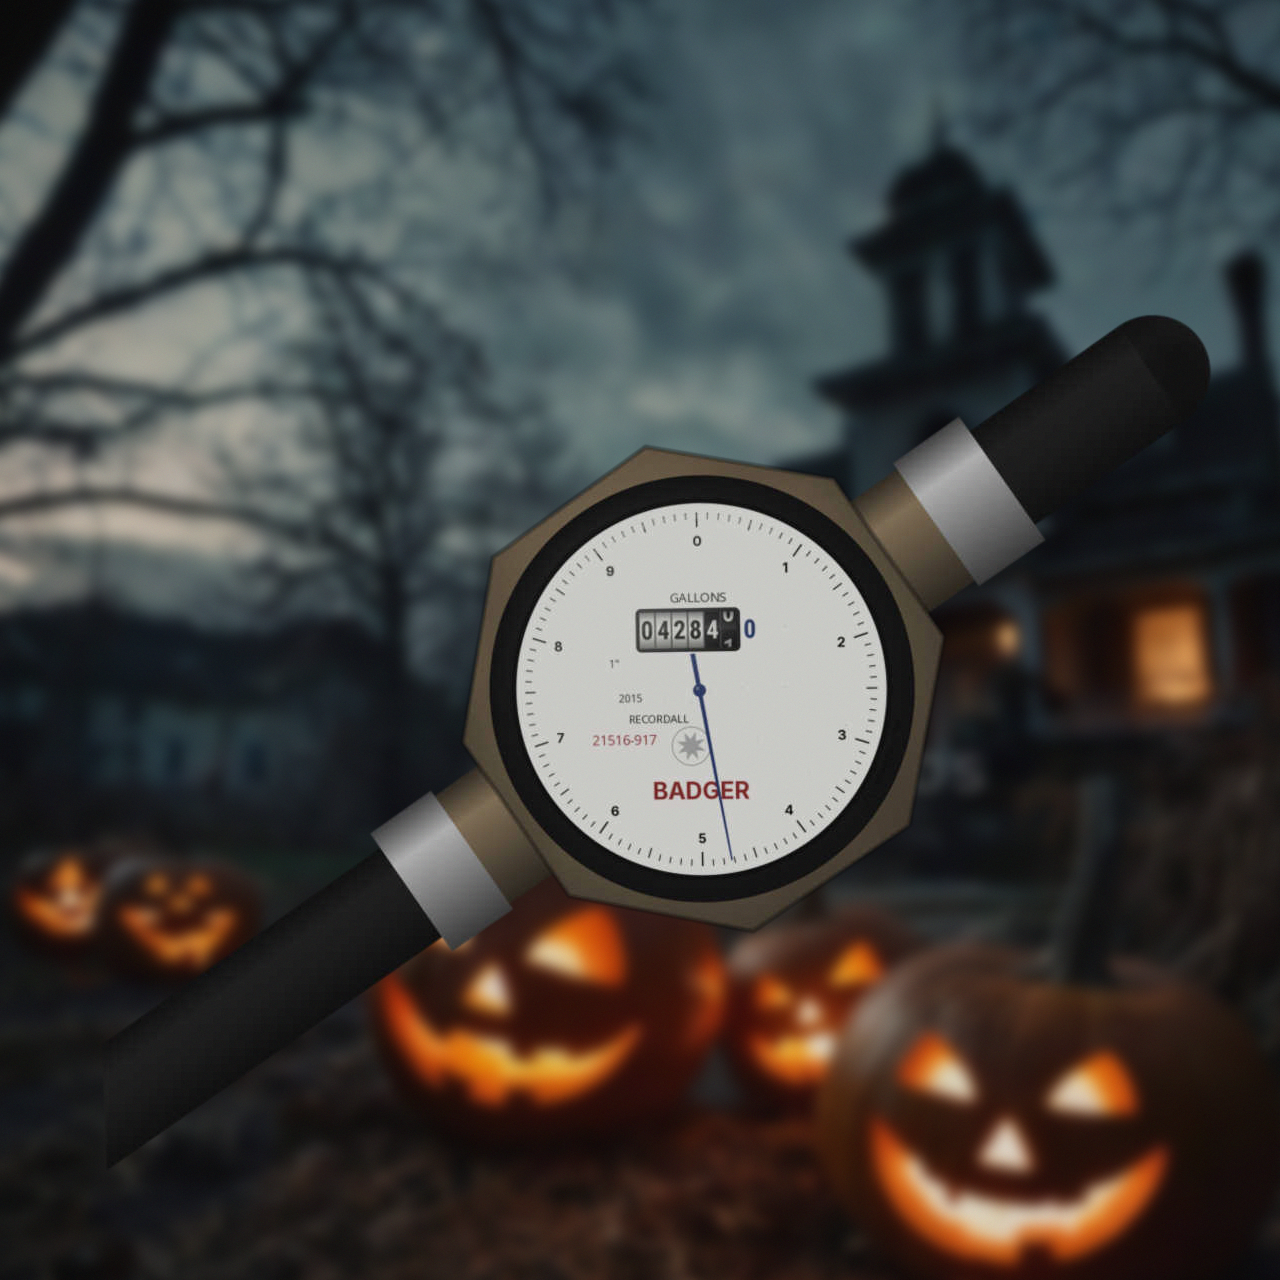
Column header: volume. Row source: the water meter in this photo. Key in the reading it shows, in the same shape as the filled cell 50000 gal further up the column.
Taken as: 428404.7 gal
